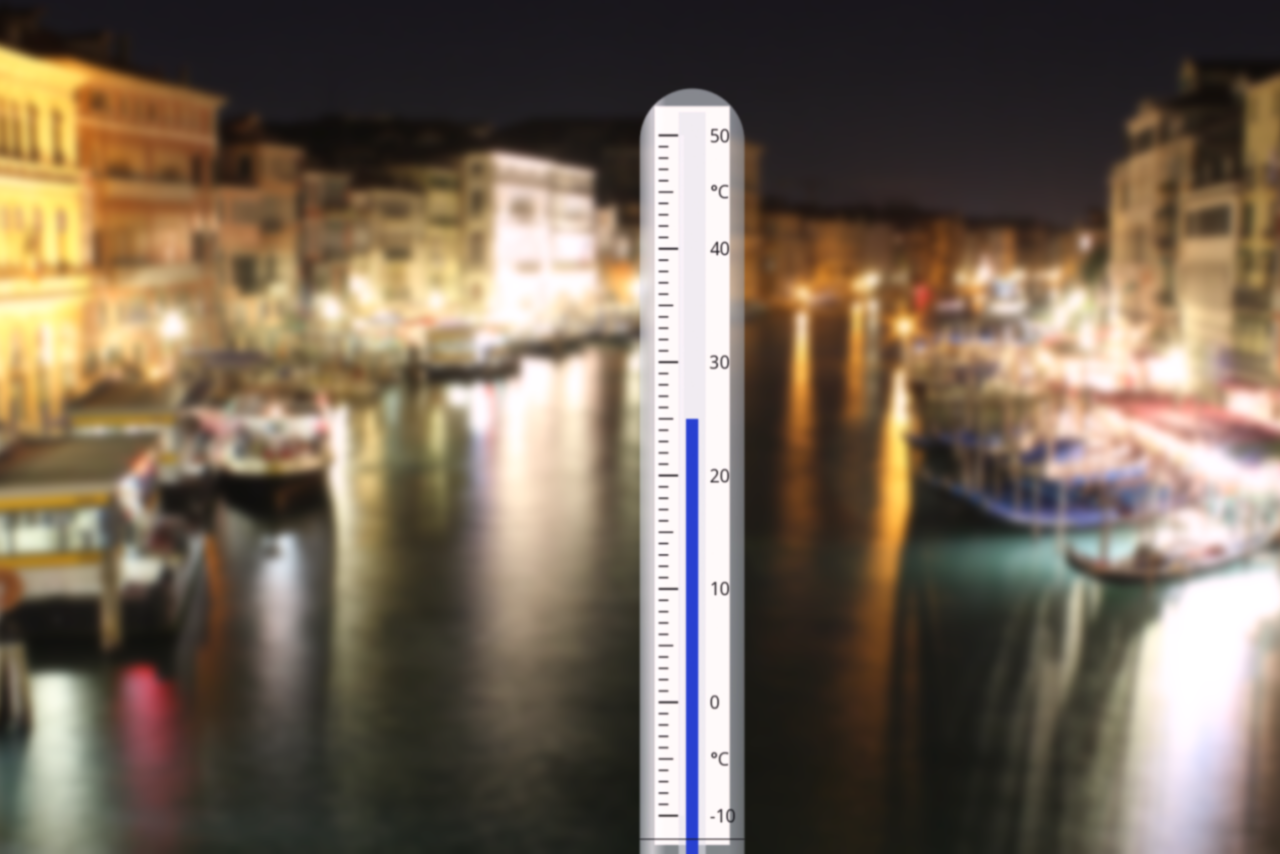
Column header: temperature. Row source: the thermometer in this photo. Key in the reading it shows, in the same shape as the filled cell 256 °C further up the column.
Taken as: 25 °C
